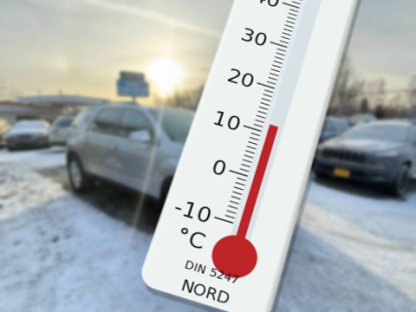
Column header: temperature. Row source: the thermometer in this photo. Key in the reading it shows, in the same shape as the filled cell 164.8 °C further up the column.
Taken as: 12 °C
